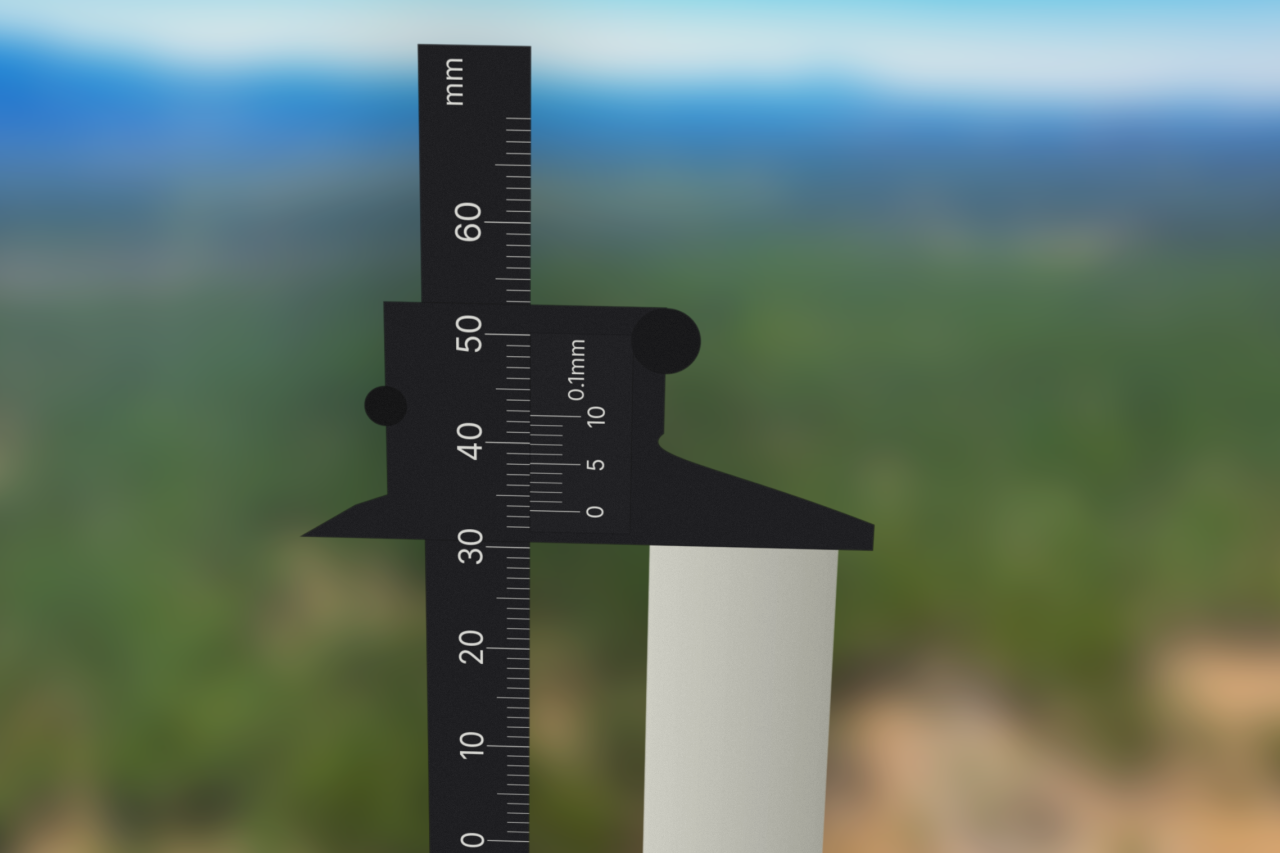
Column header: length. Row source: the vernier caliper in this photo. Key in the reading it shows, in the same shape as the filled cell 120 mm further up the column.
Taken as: 33.6 mm
